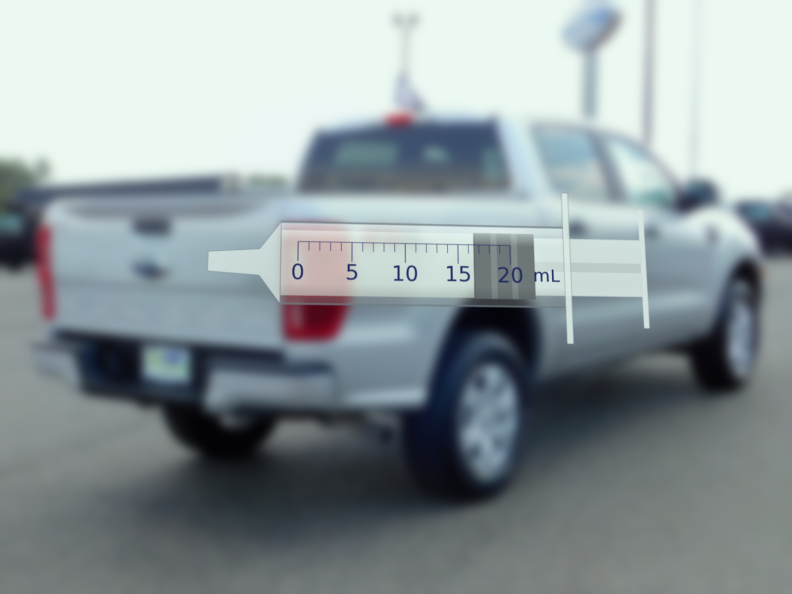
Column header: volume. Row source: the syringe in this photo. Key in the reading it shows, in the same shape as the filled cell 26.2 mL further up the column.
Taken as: 16.5 mL
